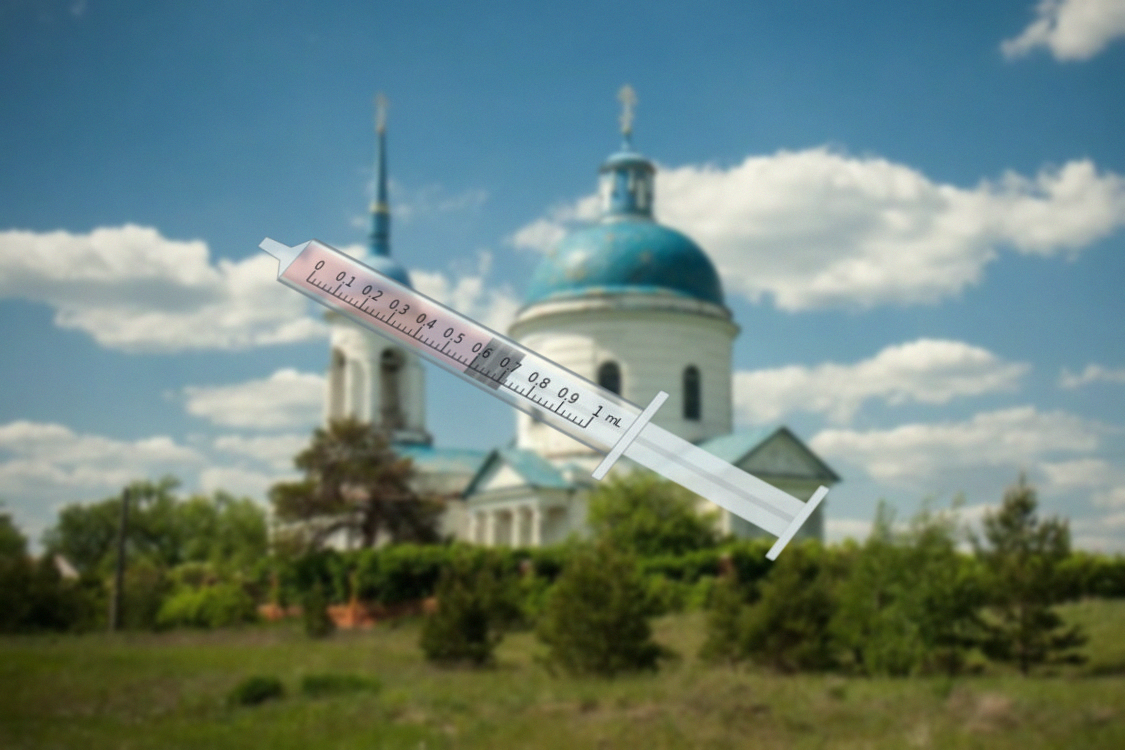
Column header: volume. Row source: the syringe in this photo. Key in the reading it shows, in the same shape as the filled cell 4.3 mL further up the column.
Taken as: 0.6 mL
